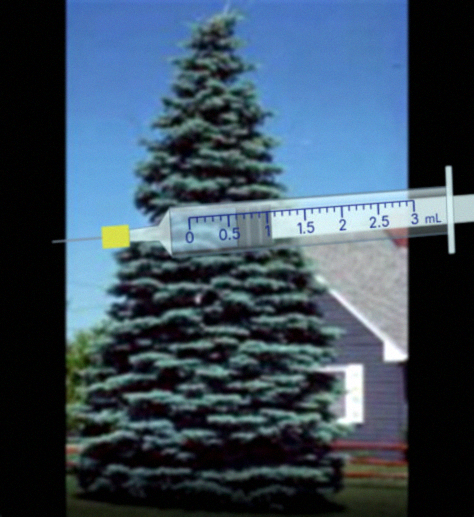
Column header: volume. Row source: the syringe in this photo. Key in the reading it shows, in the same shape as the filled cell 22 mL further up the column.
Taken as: 0.6 mL
